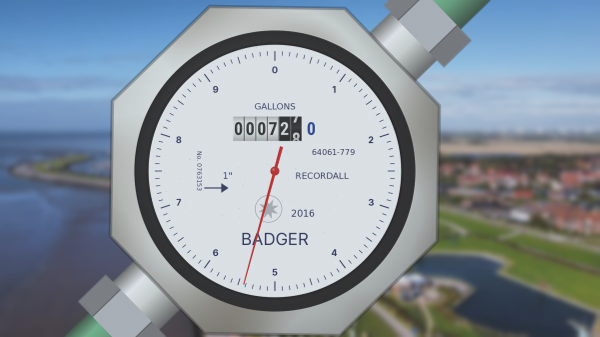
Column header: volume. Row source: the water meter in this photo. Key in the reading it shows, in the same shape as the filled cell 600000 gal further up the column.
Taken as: 7275.4 gal
